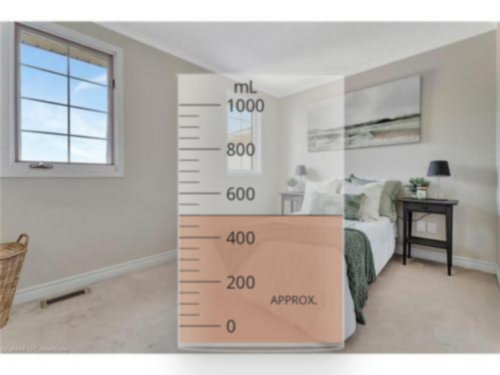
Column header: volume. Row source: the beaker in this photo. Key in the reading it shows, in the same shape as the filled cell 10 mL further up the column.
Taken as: 500 mL
